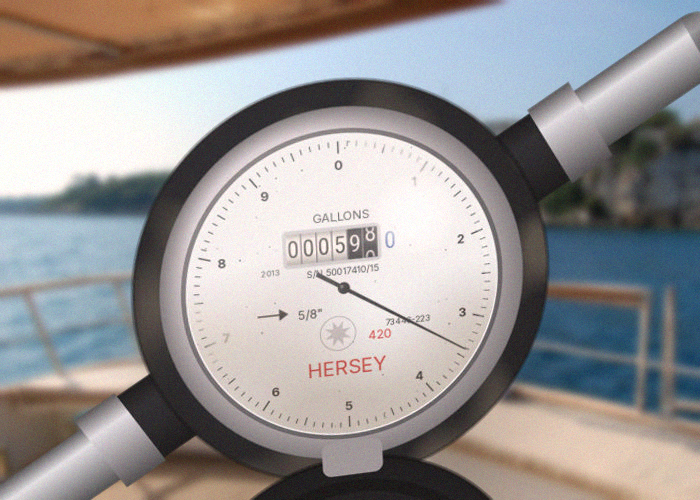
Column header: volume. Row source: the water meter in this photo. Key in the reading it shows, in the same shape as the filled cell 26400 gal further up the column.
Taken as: 5983.4 gal
